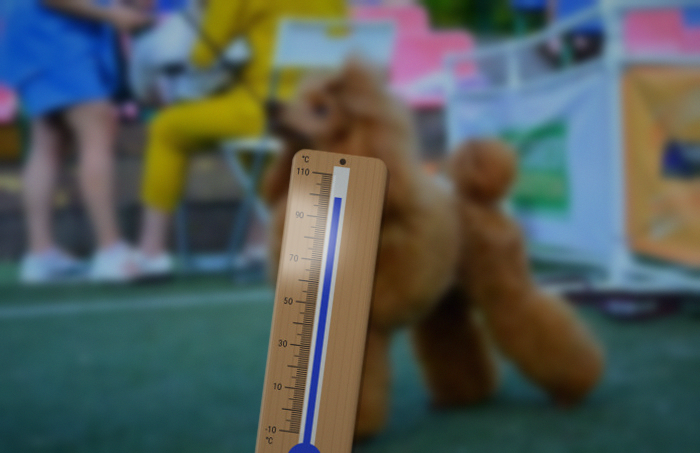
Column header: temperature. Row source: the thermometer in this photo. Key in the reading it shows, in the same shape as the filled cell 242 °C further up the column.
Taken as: 100 °C
